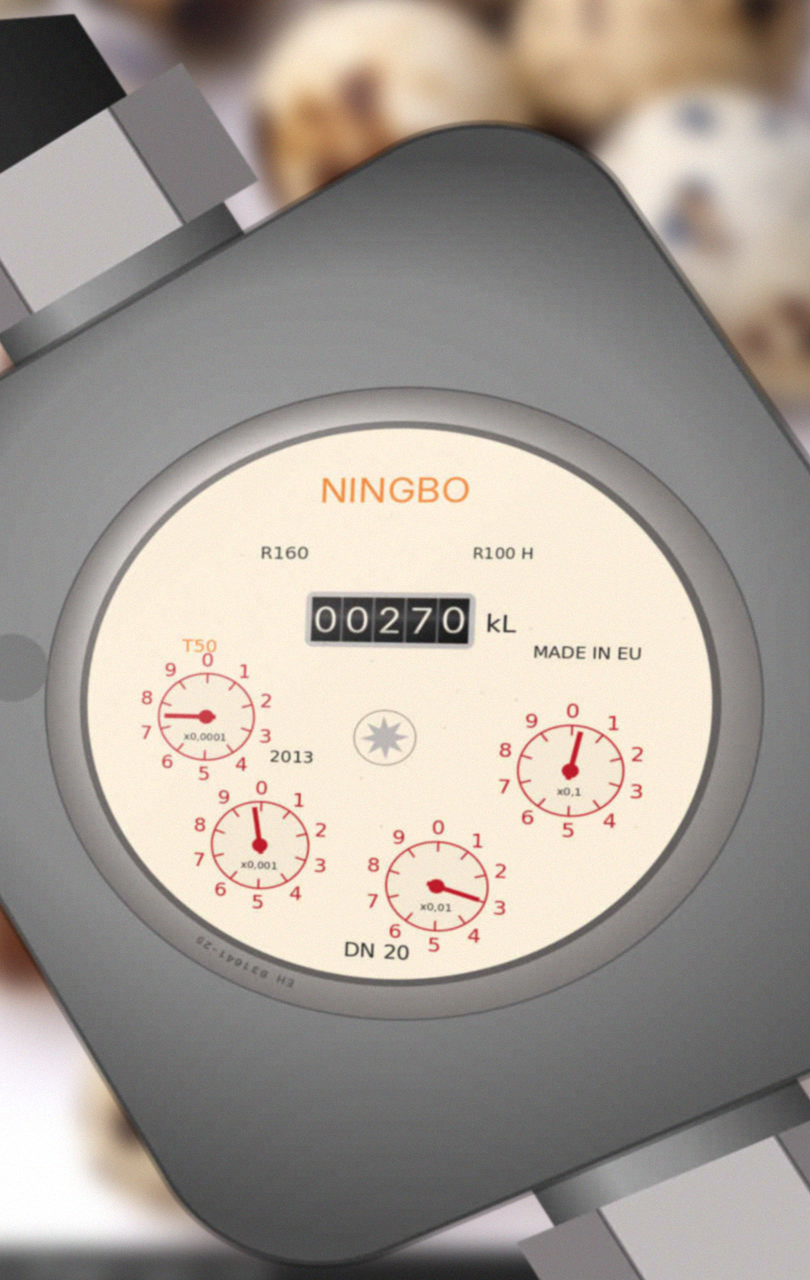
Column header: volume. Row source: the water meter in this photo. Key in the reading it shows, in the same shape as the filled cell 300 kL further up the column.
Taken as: 270.0297 kL
